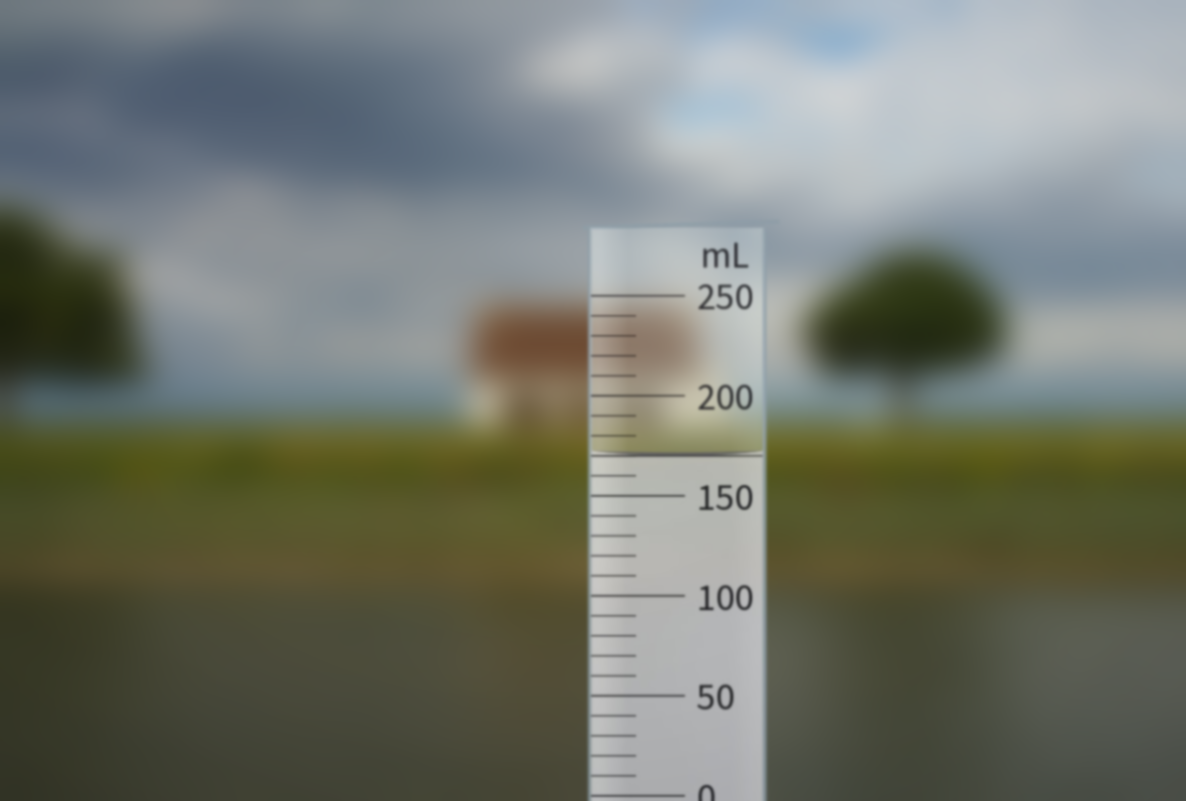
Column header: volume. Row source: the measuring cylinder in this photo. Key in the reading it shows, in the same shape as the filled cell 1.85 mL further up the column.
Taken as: 170 mL
